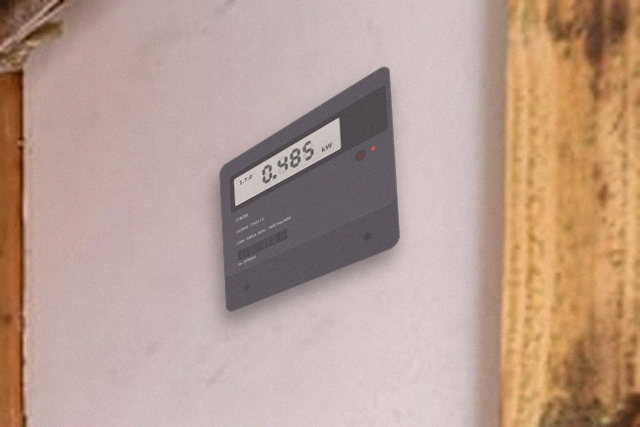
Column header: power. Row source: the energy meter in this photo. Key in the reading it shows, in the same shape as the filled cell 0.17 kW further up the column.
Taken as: 0.485 kW
